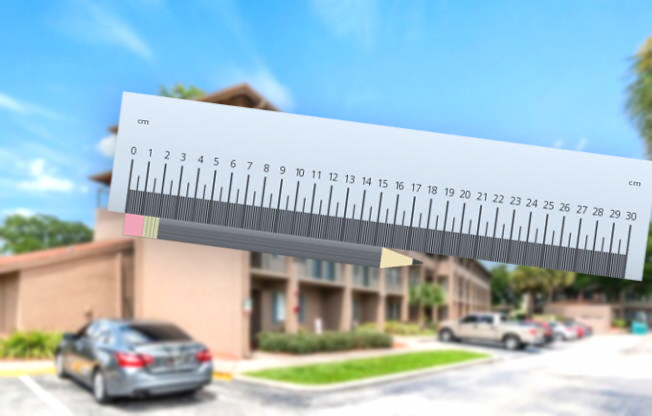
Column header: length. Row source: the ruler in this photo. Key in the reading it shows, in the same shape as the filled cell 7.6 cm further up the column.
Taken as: 18 cm
